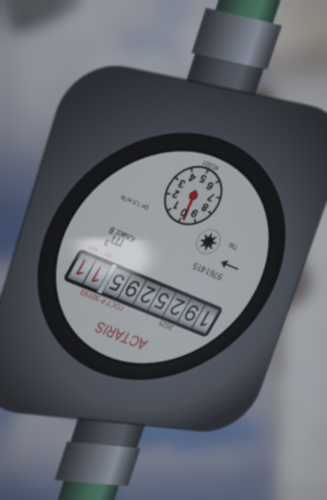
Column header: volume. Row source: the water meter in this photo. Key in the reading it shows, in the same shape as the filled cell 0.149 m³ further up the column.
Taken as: 1925295.109 m³
